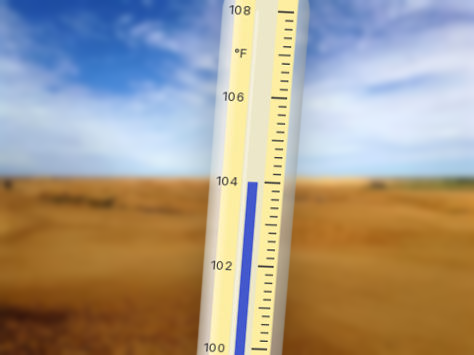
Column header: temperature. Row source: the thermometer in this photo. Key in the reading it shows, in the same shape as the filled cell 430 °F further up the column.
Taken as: 104 °F
